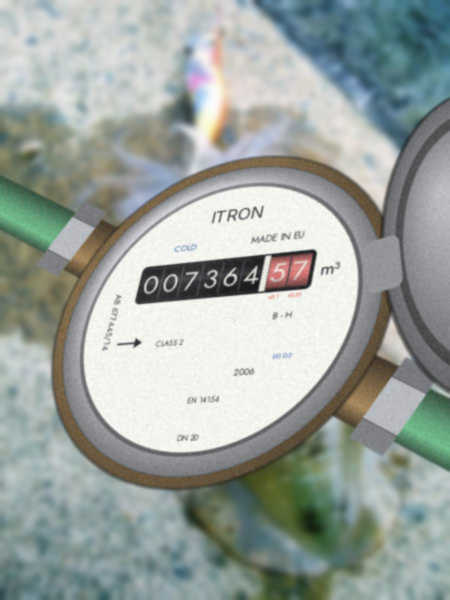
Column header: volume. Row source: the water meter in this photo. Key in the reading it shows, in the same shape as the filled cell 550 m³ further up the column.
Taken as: 7364.57 m³
